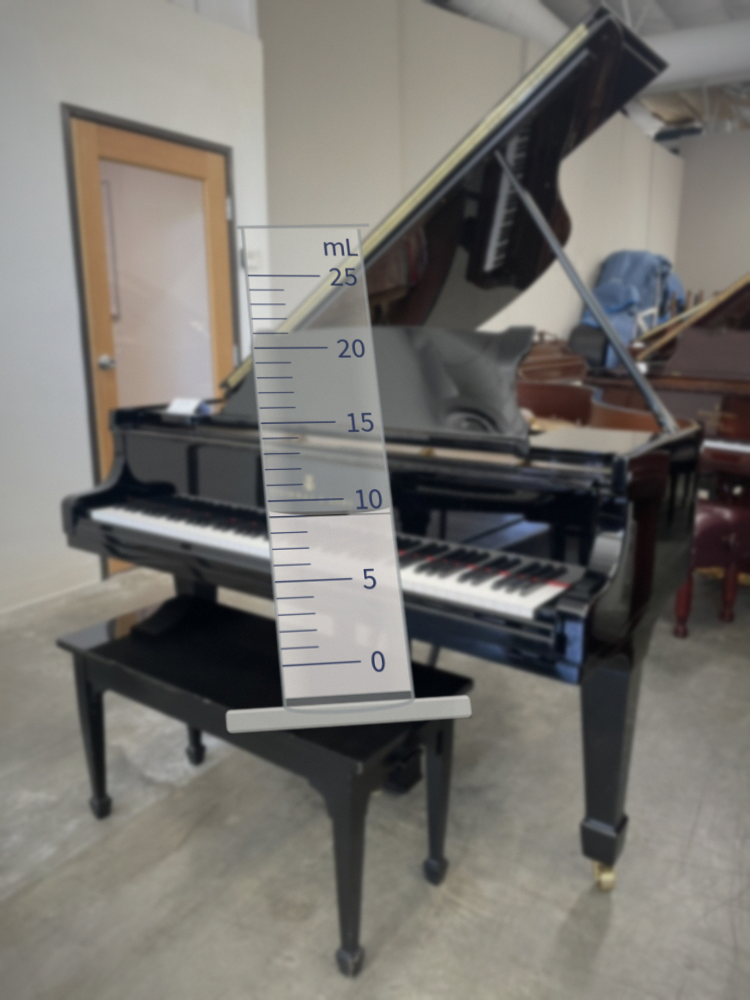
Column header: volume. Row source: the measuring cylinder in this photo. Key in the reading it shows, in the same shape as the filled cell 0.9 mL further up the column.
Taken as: 9 mL
